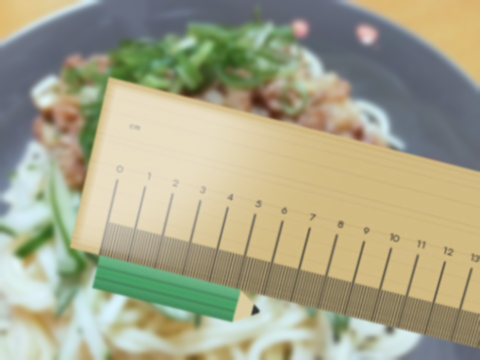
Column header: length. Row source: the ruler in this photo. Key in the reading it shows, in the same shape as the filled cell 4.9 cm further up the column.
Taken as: 6 cm
